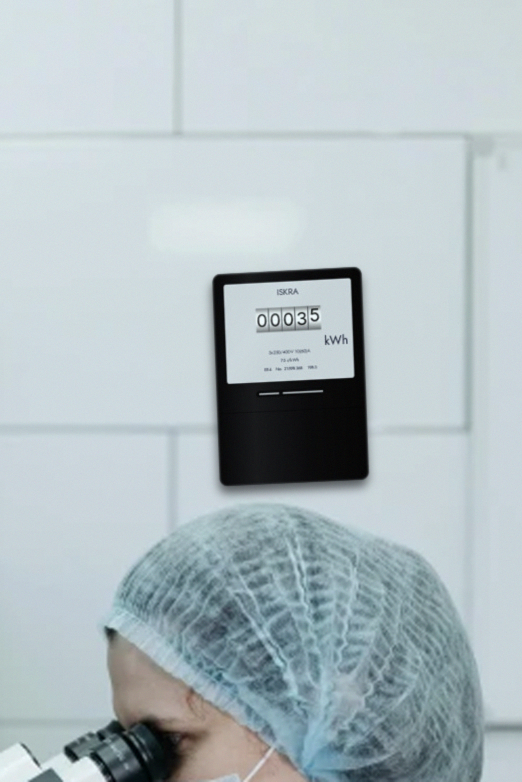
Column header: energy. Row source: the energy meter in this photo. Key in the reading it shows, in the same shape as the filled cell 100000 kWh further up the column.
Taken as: 35 kWh
